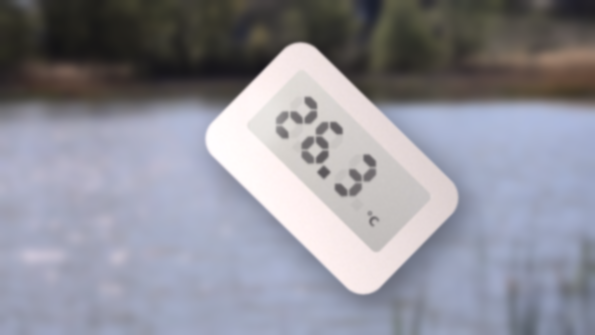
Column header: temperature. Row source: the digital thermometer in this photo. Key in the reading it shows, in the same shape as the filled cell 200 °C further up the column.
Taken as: 26.3 °C
